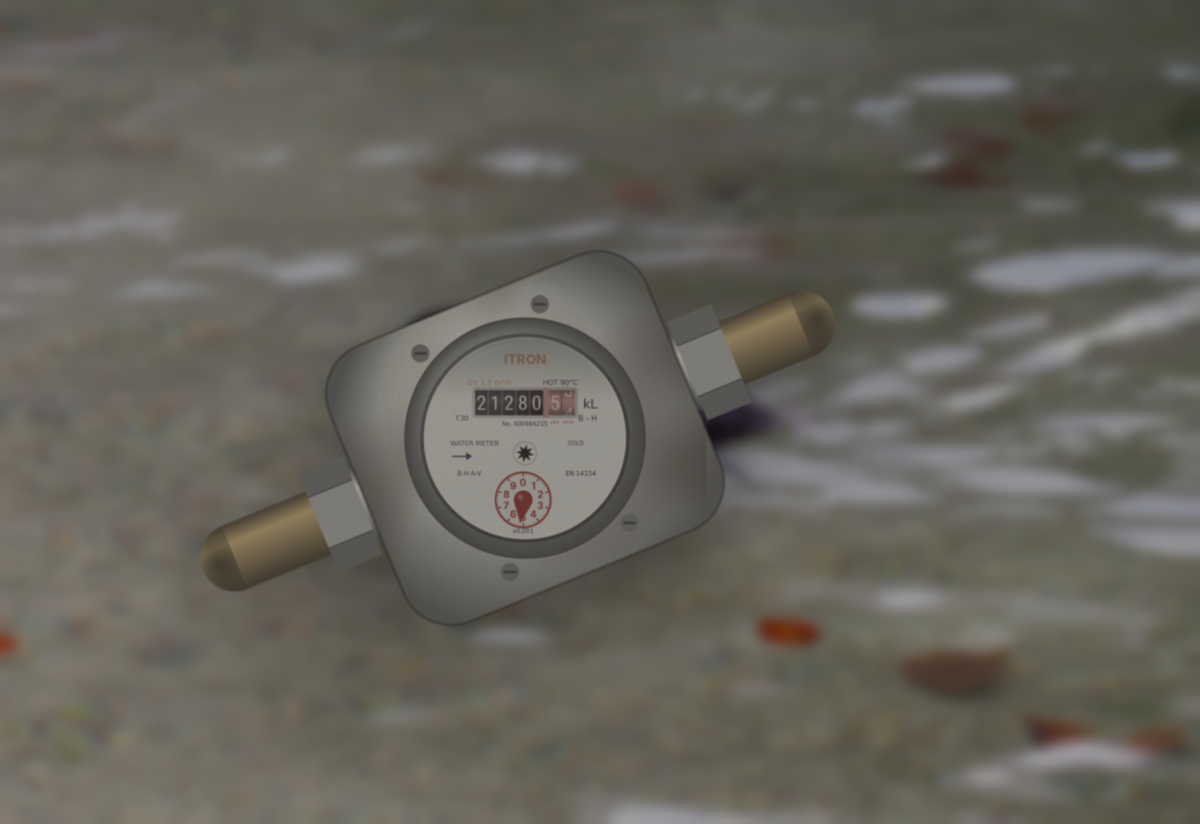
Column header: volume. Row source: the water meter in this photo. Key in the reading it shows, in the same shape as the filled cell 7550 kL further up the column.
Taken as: 21280.535 kL
